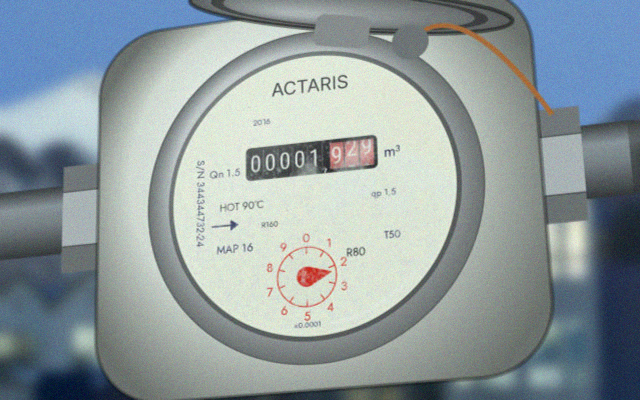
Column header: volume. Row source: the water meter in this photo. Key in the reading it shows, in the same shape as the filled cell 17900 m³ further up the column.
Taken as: 1.9292 m³
